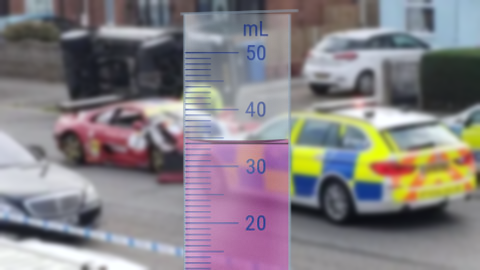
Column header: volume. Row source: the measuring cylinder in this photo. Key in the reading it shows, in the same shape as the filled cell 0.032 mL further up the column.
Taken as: 34 mL
